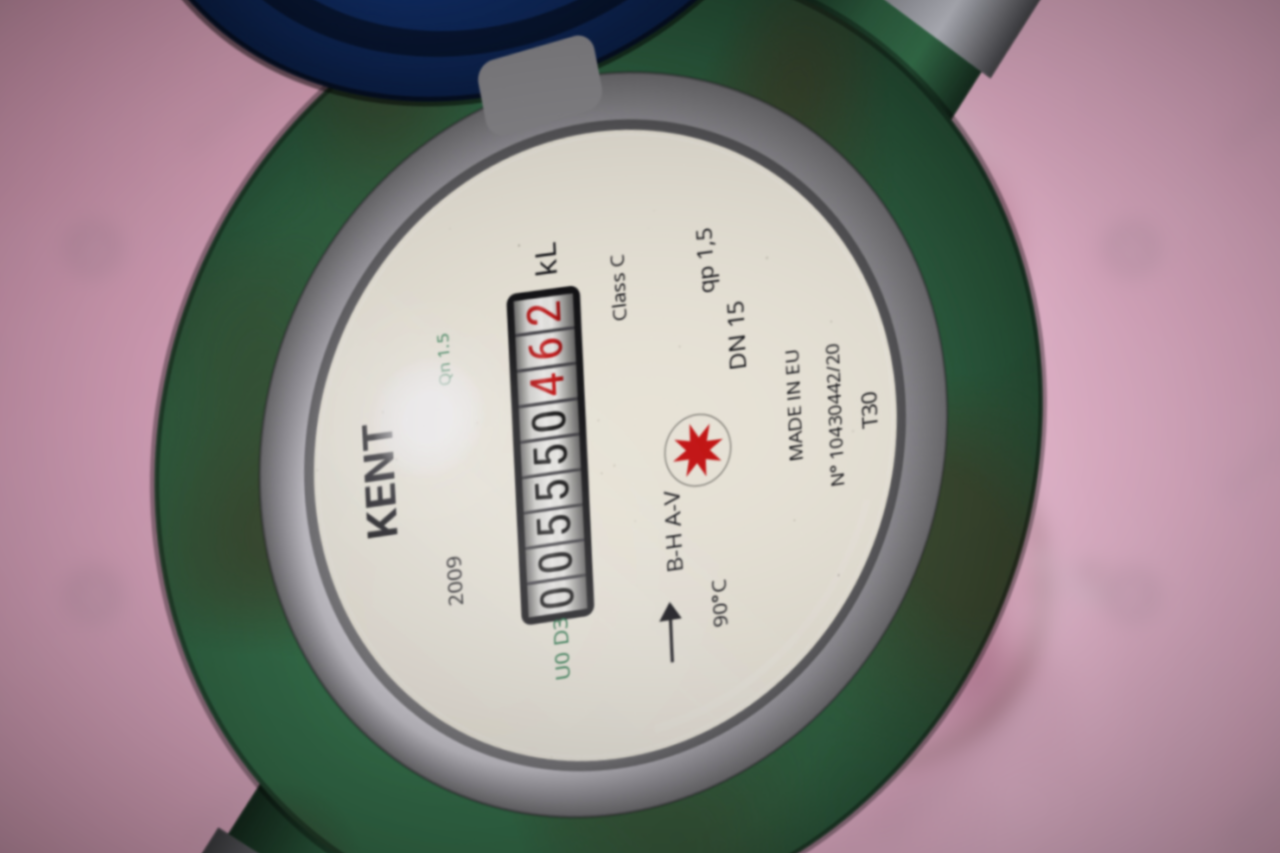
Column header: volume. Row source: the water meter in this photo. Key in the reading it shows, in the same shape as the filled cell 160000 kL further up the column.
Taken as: 5550.462 kL
